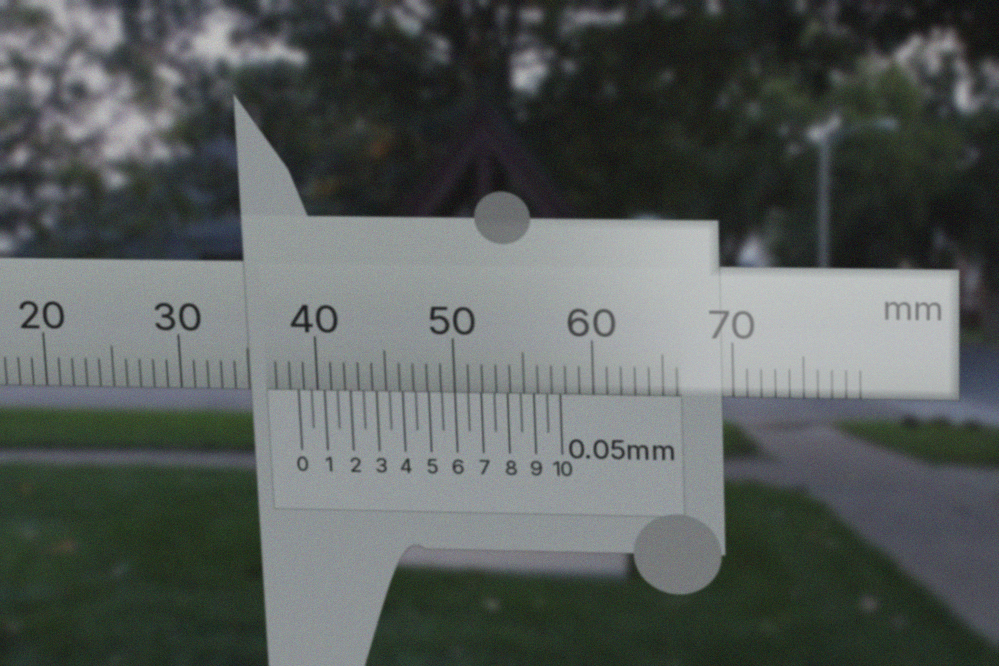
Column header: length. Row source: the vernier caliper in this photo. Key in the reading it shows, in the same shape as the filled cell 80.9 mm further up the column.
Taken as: 38.6 mm
